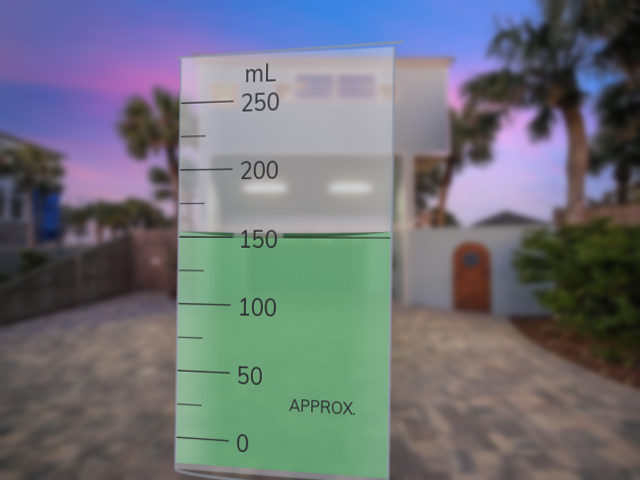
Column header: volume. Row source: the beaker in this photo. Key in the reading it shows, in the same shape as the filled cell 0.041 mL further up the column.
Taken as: 150 mL
